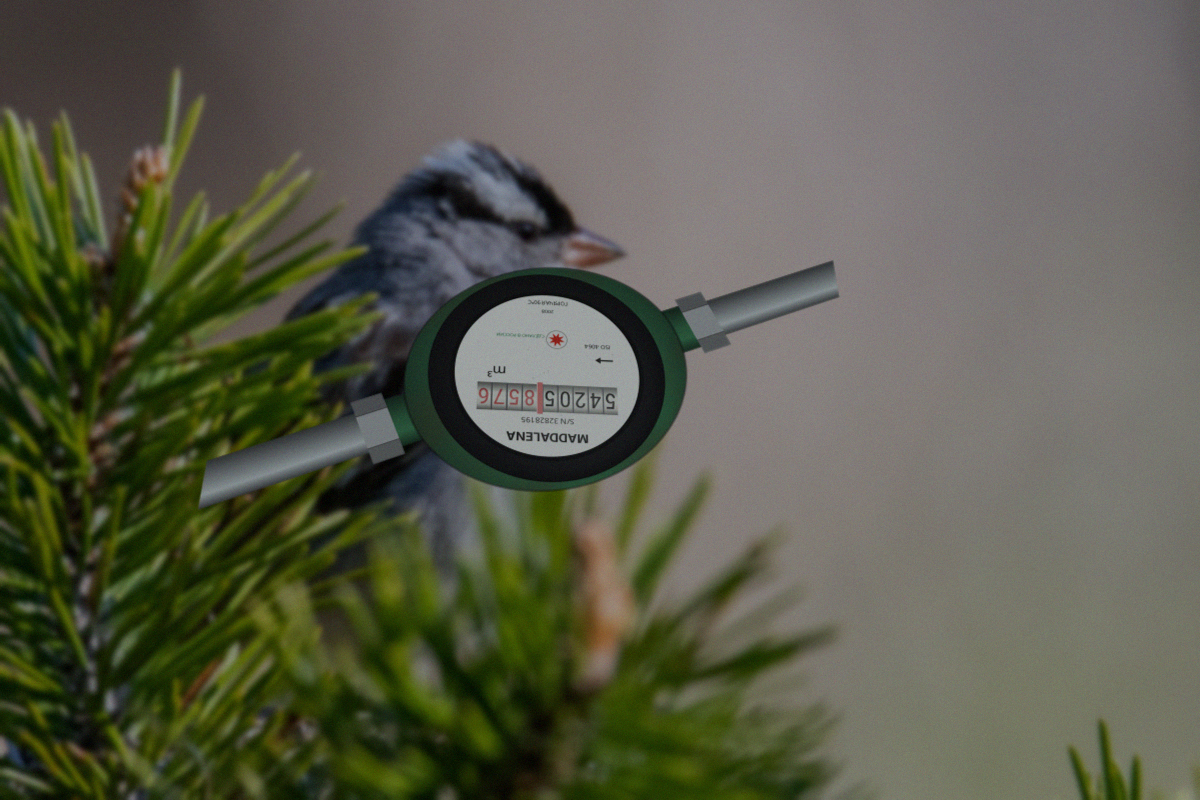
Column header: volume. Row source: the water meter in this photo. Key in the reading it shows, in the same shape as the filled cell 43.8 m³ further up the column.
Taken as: 54205.8576 m³
